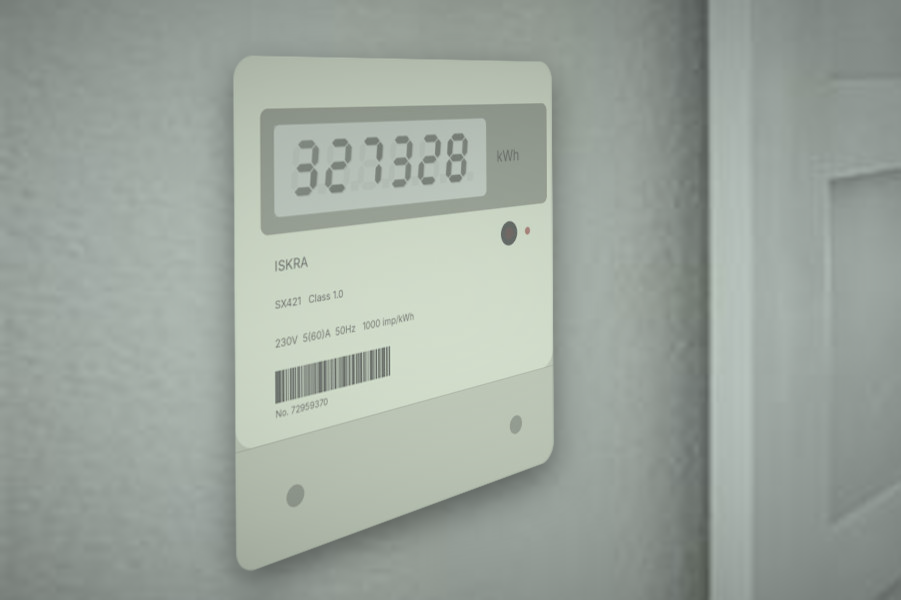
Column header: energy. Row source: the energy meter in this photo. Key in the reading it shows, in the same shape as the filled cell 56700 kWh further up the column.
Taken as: 327328 kWh
